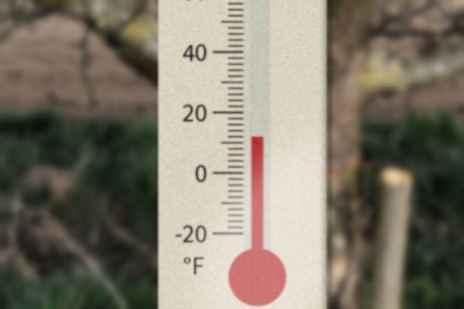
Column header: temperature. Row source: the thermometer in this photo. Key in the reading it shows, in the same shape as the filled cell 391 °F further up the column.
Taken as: 12 °F
